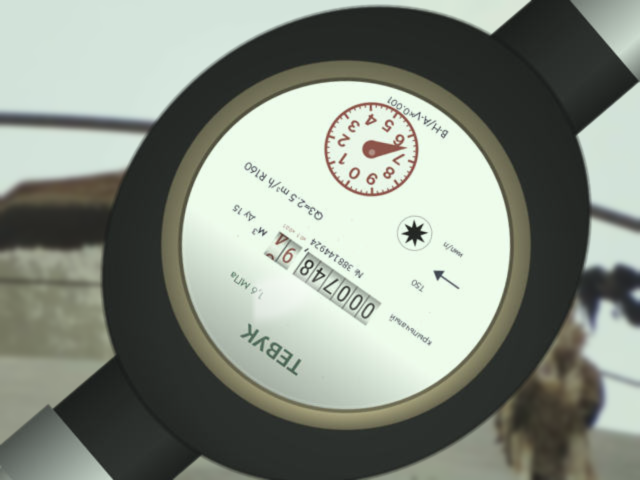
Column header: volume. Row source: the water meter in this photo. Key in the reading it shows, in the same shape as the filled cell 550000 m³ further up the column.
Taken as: 748.936 m³
